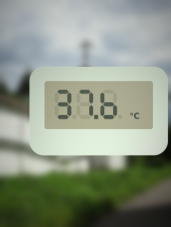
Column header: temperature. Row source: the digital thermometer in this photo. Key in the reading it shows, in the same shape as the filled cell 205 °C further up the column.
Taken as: 37.6 °C
